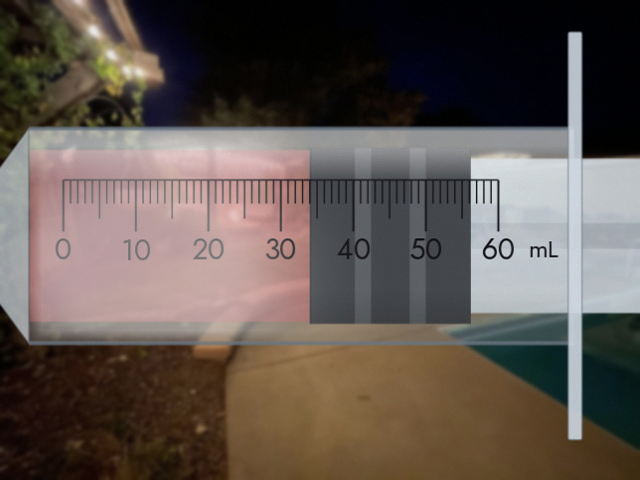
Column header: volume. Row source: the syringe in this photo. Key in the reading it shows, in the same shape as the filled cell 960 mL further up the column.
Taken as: 34 mL
